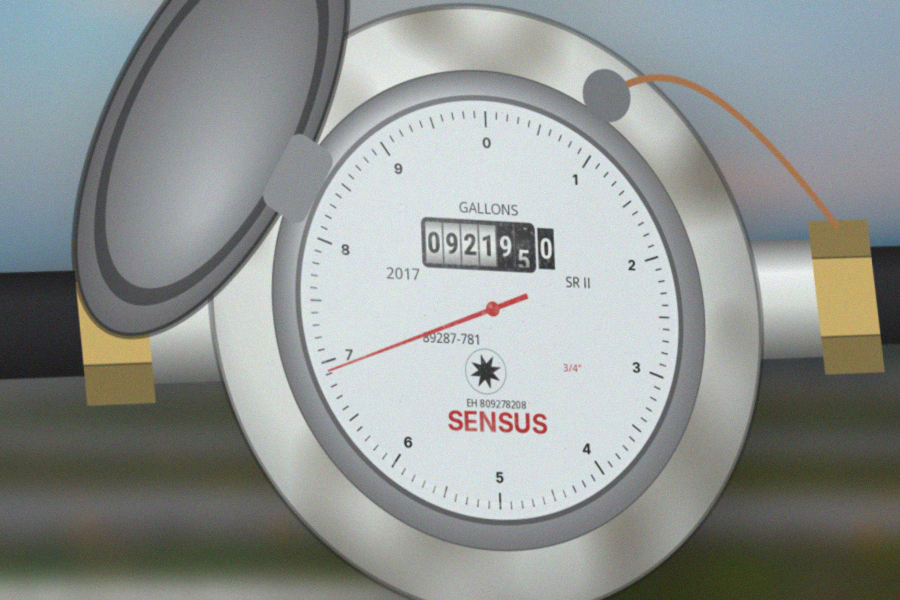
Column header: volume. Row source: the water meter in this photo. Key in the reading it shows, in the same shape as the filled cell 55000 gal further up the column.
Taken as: 921946.9 gal
